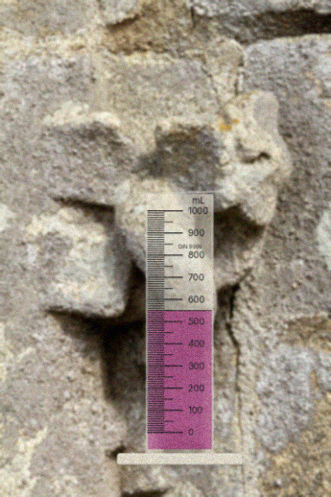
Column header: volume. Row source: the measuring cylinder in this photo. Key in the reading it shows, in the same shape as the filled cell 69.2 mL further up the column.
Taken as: 550 mL
